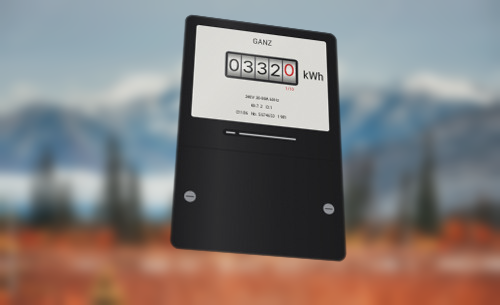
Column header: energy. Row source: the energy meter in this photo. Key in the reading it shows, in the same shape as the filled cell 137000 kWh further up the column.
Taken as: 332.0 kWh
